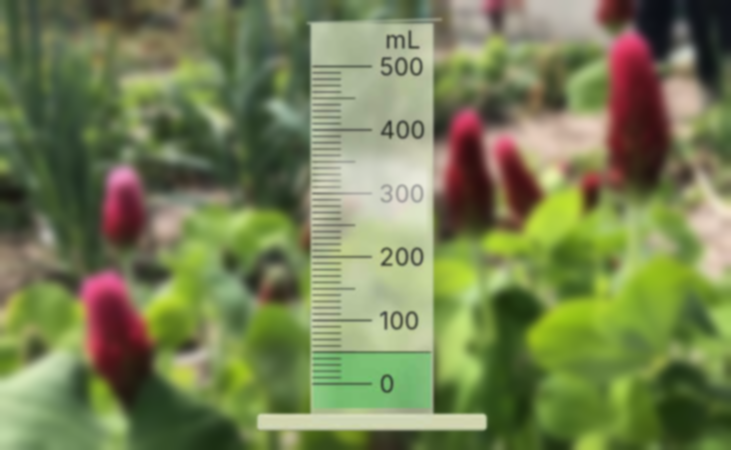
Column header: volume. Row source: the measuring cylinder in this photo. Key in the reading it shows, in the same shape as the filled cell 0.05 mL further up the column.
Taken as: 50 mL
